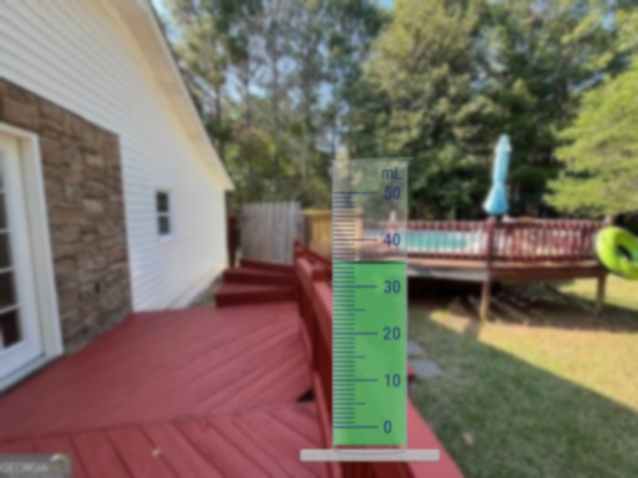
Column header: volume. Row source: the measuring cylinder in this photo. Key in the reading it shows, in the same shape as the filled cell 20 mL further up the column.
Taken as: 35 mL
